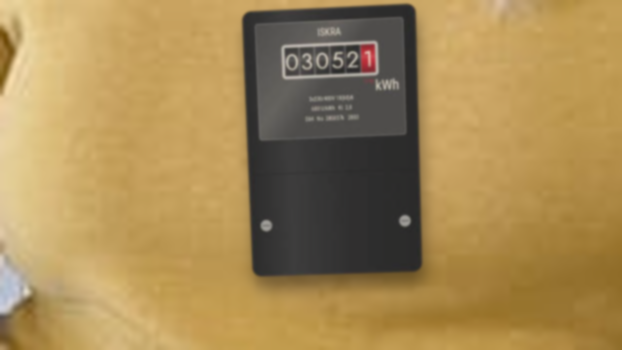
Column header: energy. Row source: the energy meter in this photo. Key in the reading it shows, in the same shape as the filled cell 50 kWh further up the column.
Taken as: 3052.1 kWh
